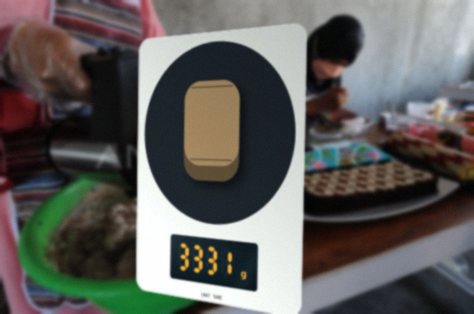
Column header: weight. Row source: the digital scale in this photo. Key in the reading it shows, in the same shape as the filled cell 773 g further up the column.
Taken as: 3331 g
